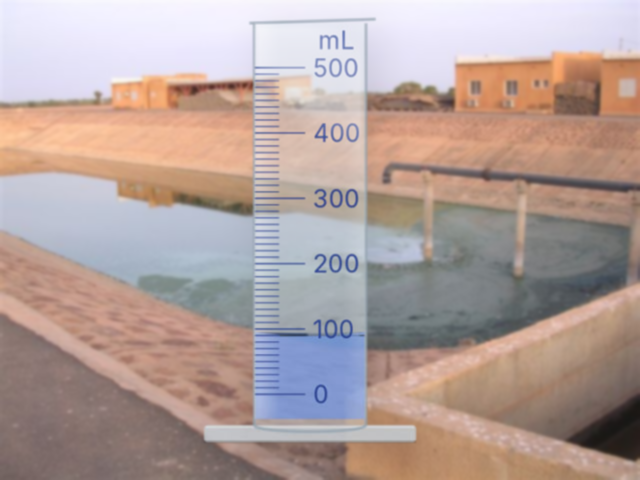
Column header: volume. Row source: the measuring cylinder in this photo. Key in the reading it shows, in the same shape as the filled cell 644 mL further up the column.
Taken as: 90 mL
